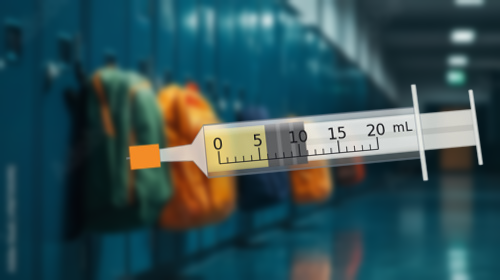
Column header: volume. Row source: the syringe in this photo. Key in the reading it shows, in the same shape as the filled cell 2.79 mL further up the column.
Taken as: 6 mL
